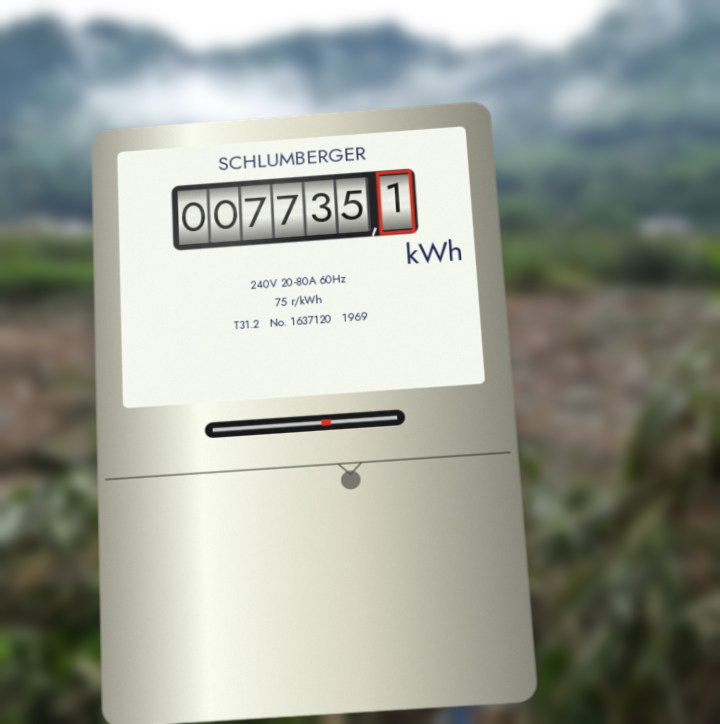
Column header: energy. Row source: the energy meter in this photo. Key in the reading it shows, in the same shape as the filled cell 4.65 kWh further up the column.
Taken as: 7735.1 kWh
